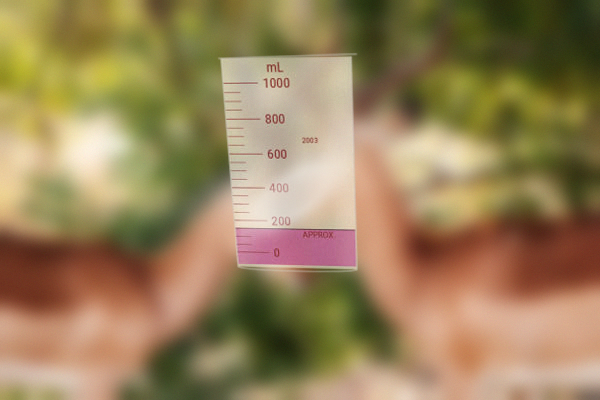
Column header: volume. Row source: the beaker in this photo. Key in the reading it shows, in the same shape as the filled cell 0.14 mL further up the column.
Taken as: 150 mL
